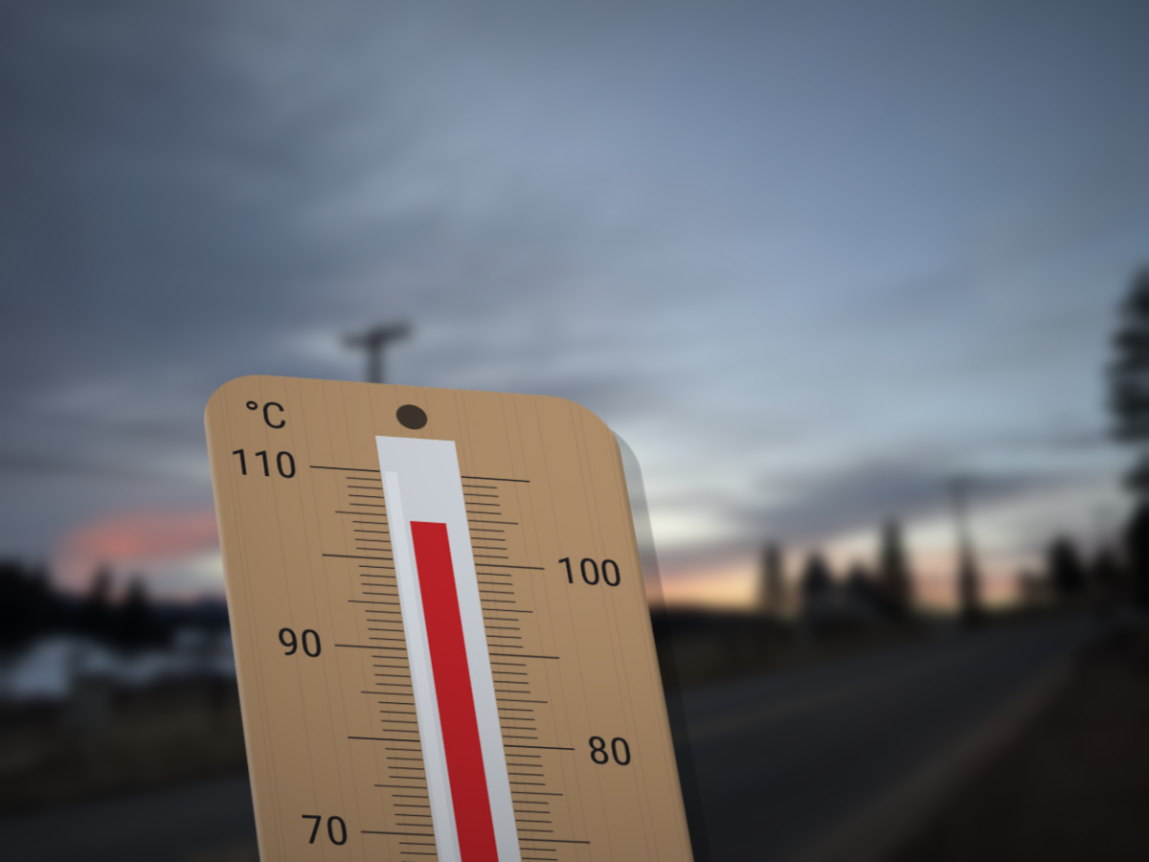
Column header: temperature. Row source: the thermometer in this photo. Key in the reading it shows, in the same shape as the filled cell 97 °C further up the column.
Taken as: 104.5 °C
